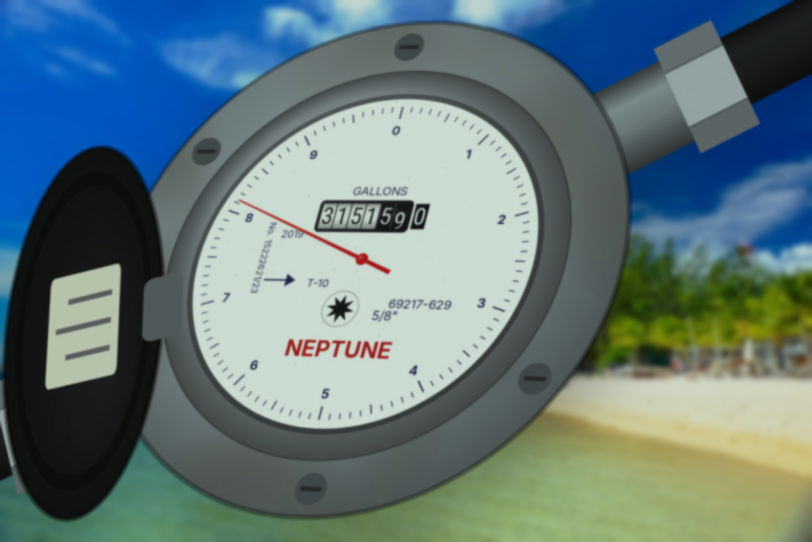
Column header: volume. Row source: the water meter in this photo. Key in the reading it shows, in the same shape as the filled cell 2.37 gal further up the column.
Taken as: 3151588.1 gal
